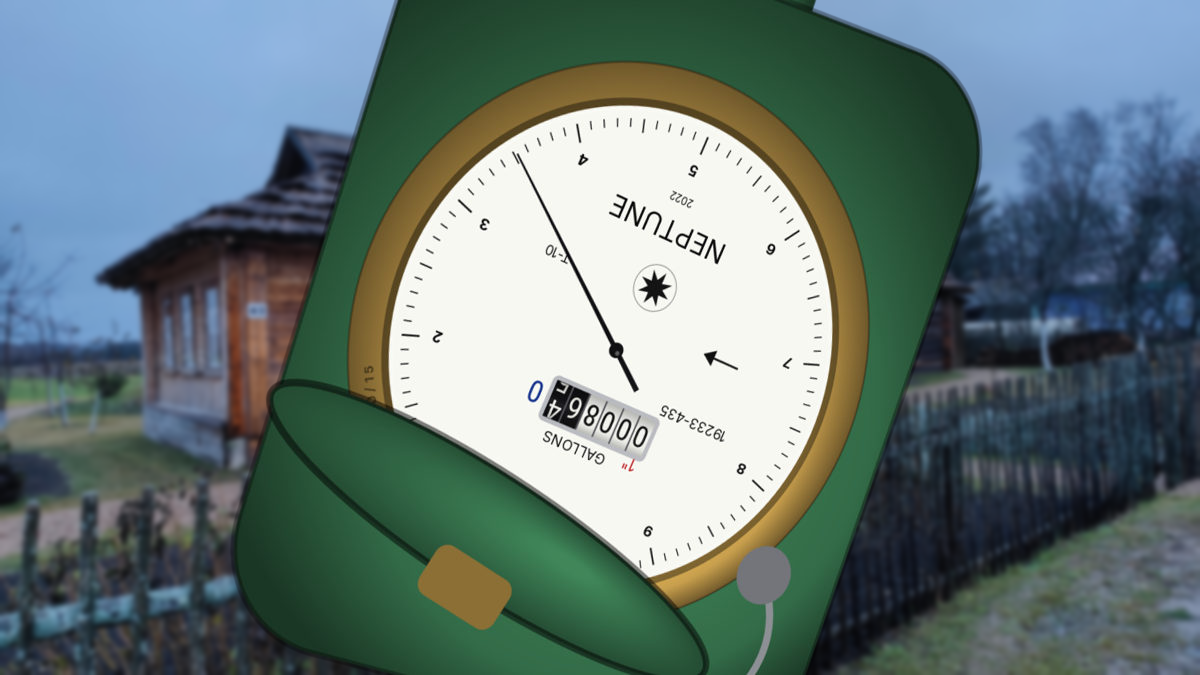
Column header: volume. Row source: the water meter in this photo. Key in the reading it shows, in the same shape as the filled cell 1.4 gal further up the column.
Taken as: 8643.5 gal
